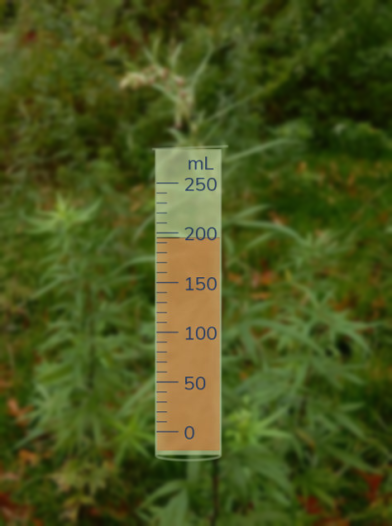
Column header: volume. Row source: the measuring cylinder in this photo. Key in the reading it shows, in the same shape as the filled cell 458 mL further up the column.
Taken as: 195 mL
